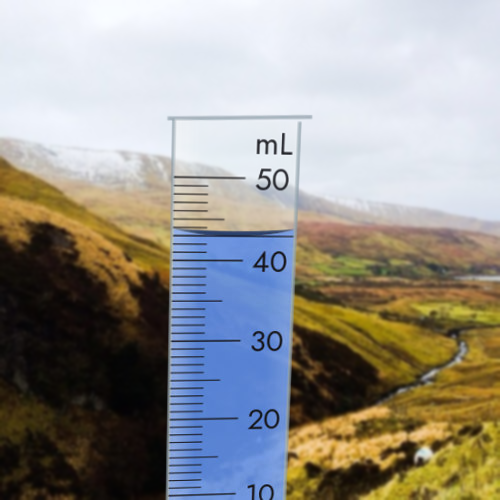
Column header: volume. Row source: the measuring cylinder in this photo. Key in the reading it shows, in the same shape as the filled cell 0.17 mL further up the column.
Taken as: 43 mL
